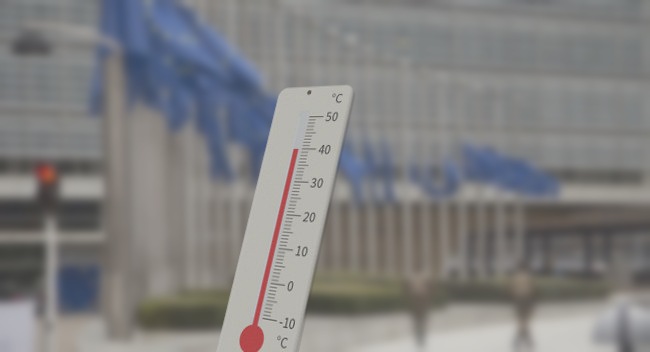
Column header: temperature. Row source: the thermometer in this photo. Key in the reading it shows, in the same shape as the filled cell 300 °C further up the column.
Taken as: 40 °C
